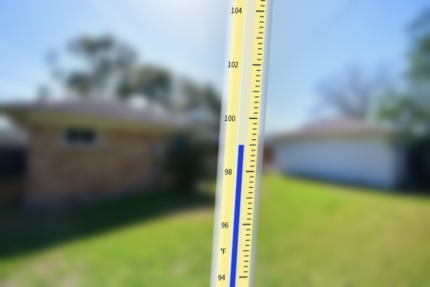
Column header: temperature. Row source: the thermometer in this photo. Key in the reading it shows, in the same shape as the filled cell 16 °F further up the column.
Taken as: 99 °F
